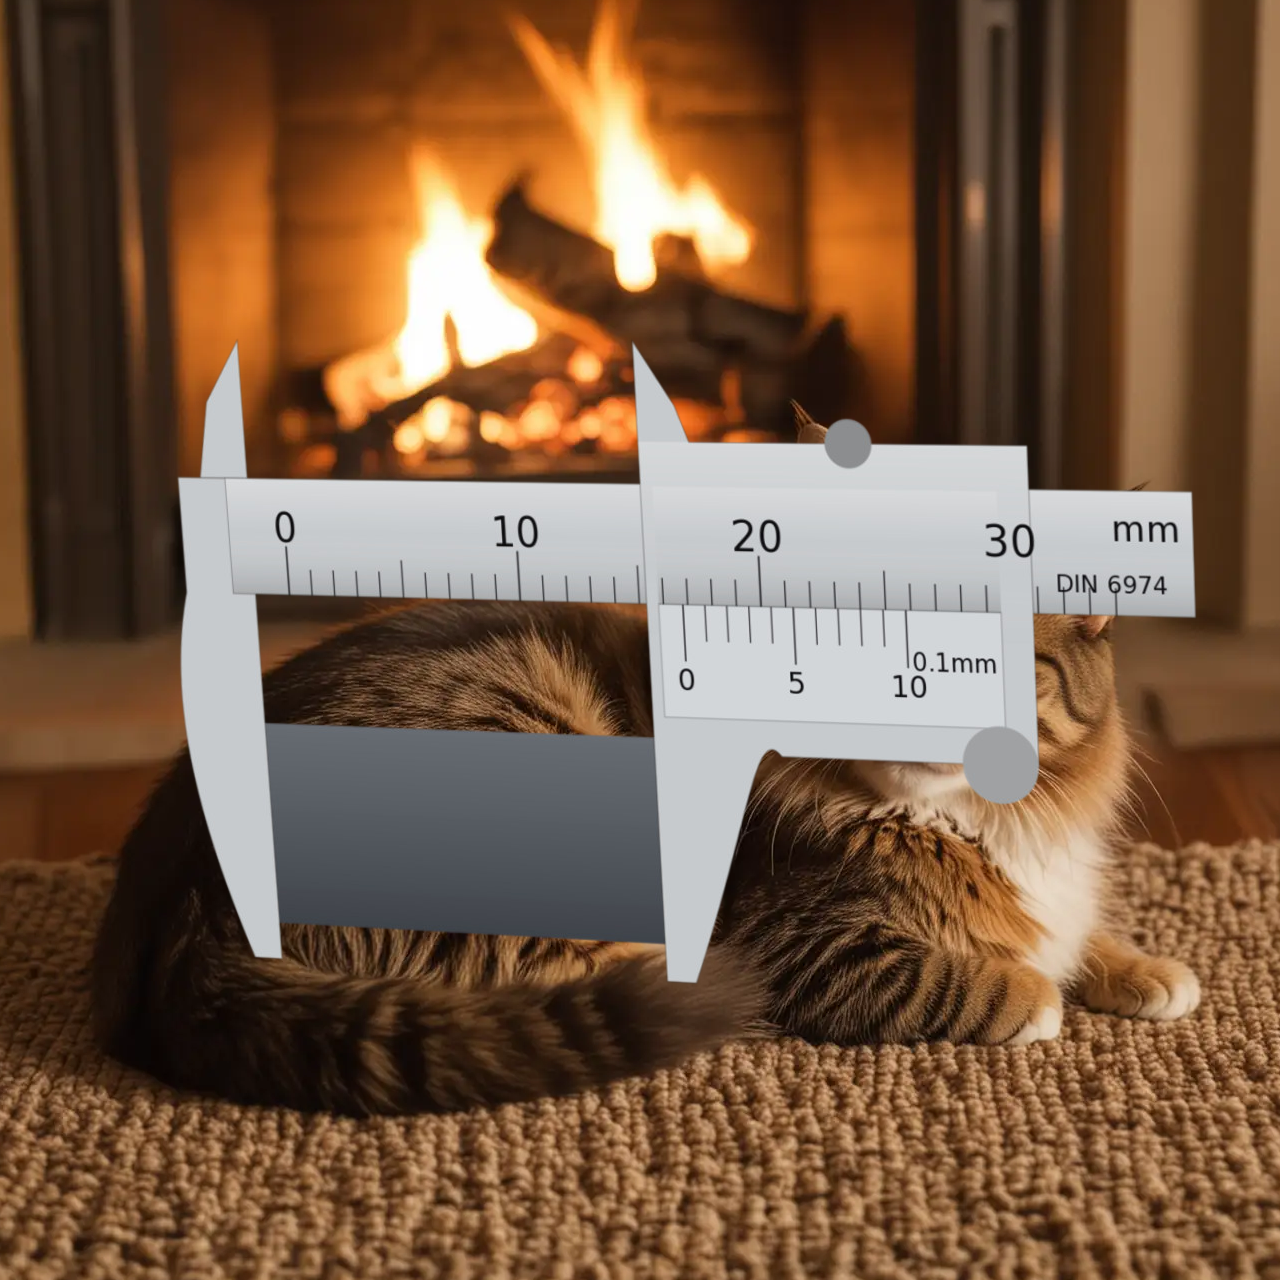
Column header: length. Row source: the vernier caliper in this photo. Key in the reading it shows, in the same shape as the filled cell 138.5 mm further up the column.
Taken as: 16.8 mm
